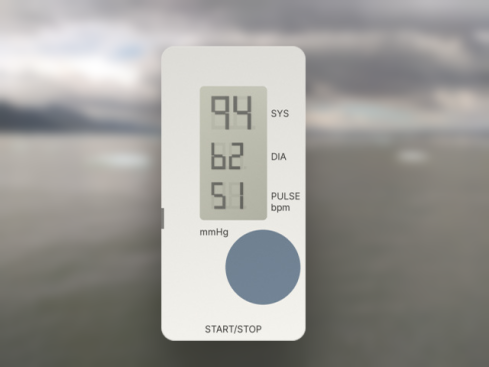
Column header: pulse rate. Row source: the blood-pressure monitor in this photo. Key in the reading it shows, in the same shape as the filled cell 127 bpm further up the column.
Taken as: 51 bpm
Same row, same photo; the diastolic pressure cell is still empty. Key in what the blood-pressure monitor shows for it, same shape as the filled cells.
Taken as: 62 mmHg
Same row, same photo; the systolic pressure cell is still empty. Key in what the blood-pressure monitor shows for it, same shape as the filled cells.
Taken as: 94 mmHg
